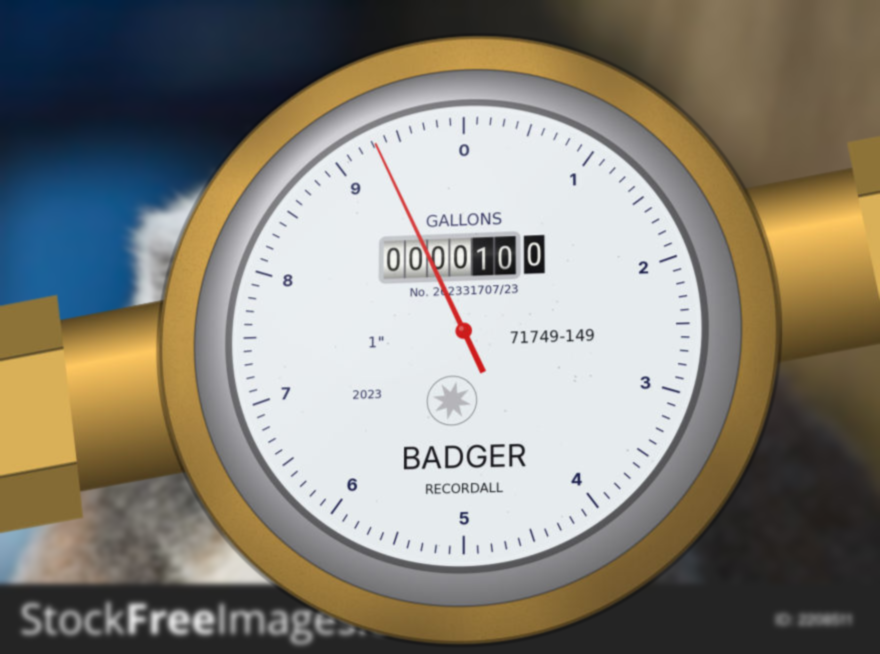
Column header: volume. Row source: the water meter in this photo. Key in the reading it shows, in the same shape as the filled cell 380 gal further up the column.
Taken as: 99.3 gal
